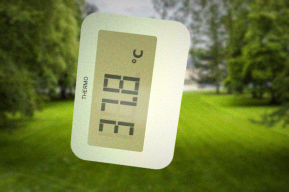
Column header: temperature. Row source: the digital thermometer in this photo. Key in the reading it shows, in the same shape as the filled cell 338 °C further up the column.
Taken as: 37.8 °C
